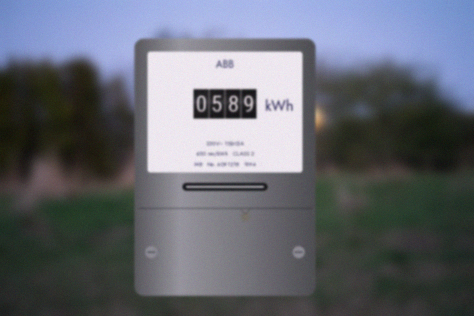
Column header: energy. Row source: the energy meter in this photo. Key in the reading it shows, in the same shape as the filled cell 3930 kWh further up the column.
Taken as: 589 kWh
